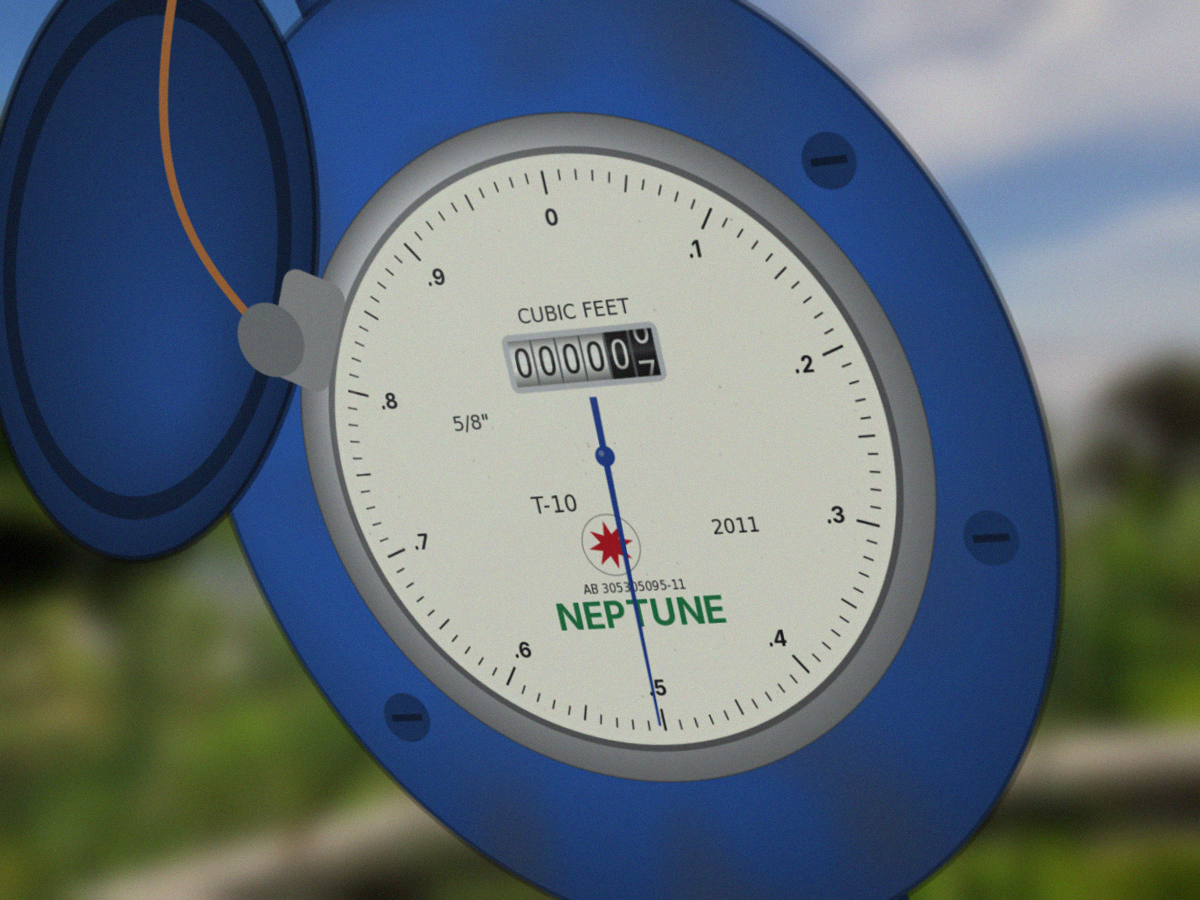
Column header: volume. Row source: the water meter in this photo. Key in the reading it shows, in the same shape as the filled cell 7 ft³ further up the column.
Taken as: 6.50 ft³
